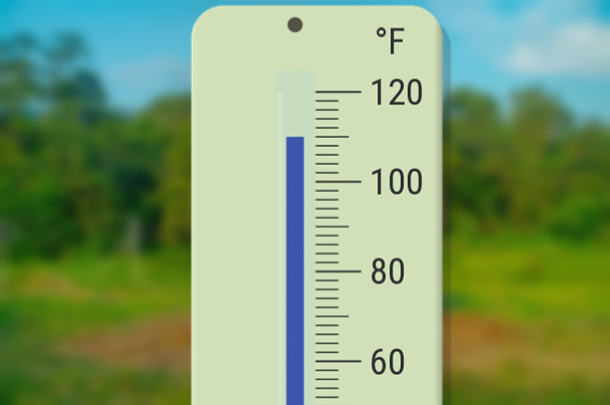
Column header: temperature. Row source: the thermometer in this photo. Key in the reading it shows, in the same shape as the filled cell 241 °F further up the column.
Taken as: 110 °F
